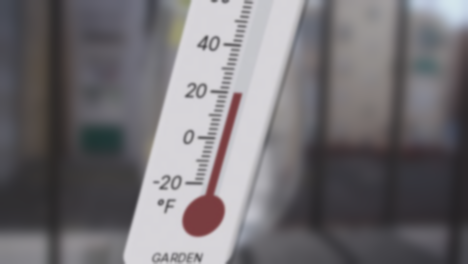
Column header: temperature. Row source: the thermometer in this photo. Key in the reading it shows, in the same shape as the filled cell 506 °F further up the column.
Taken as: 20 °F
